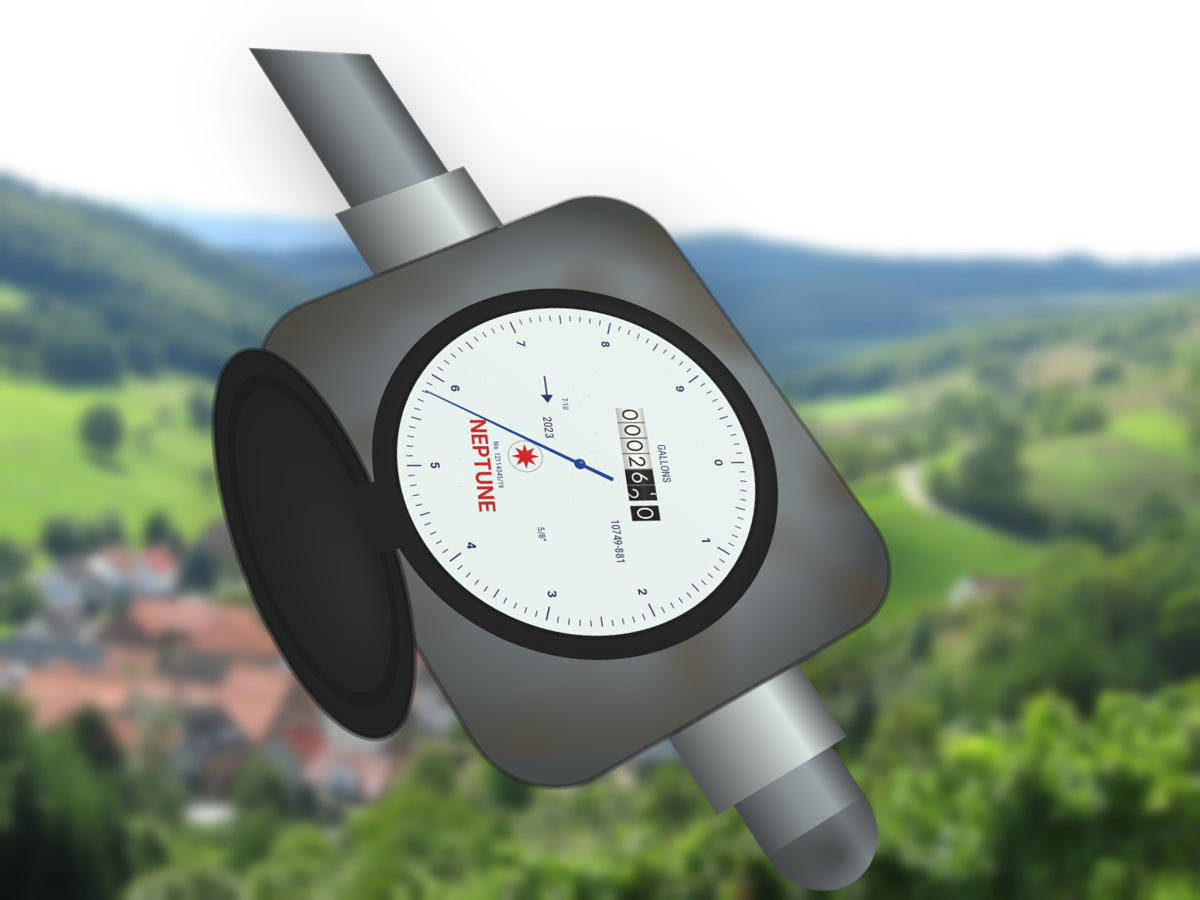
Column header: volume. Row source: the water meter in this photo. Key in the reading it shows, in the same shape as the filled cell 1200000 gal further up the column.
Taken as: 2615.8 gal
